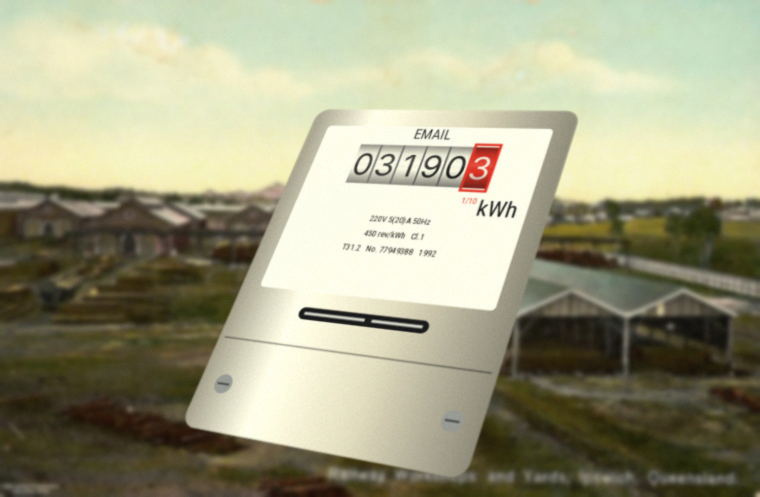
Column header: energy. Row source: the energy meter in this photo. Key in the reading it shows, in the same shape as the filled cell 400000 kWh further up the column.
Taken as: 3190.3 kWh
